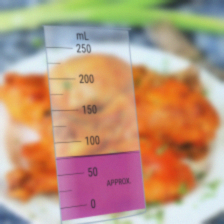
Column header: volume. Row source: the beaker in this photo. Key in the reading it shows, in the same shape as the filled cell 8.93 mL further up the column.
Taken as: 75 mL
